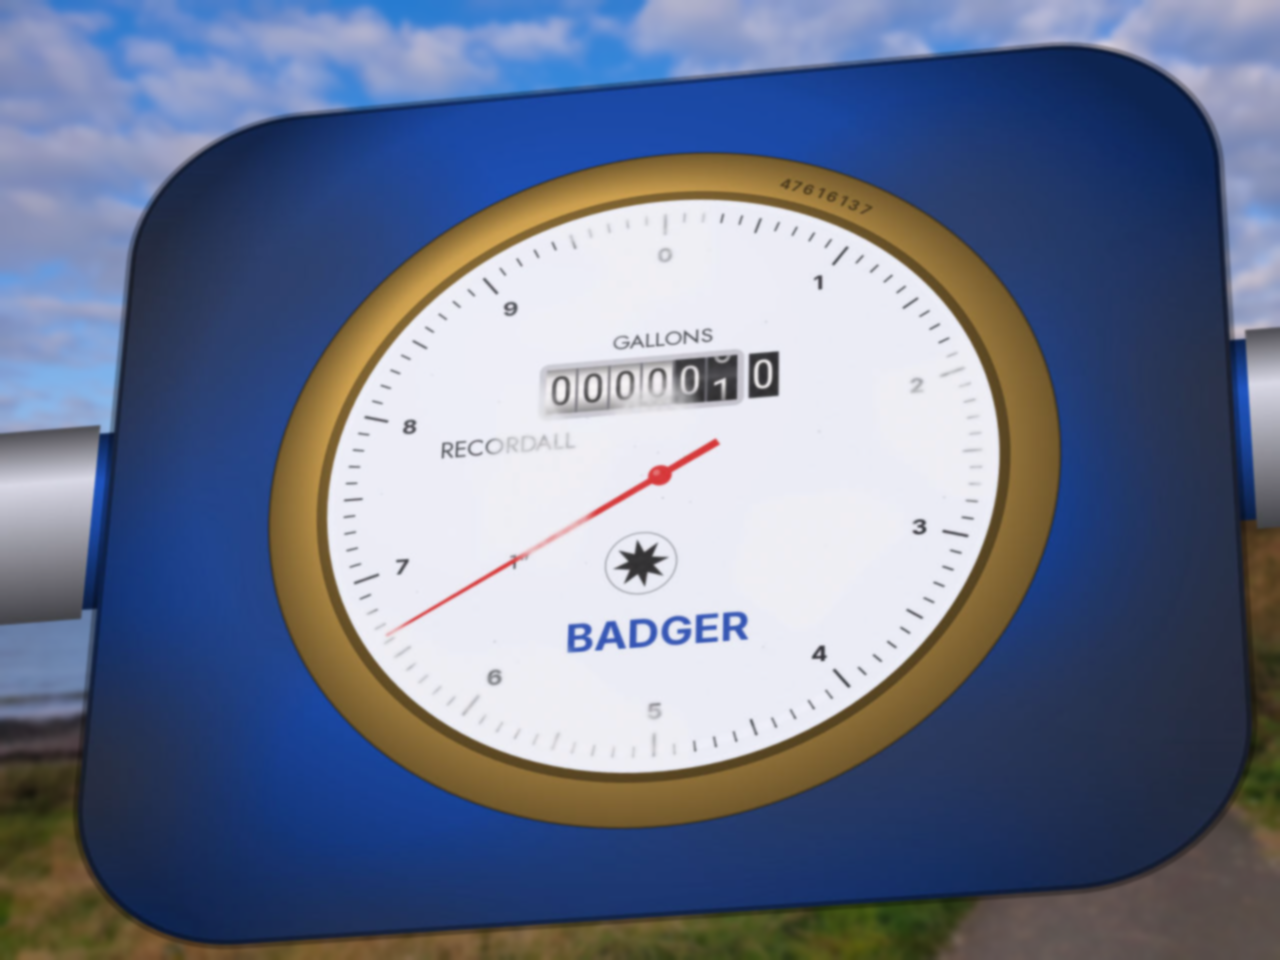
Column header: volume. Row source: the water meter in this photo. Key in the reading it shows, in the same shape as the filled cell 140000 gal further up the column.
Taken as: 6.6 gal
